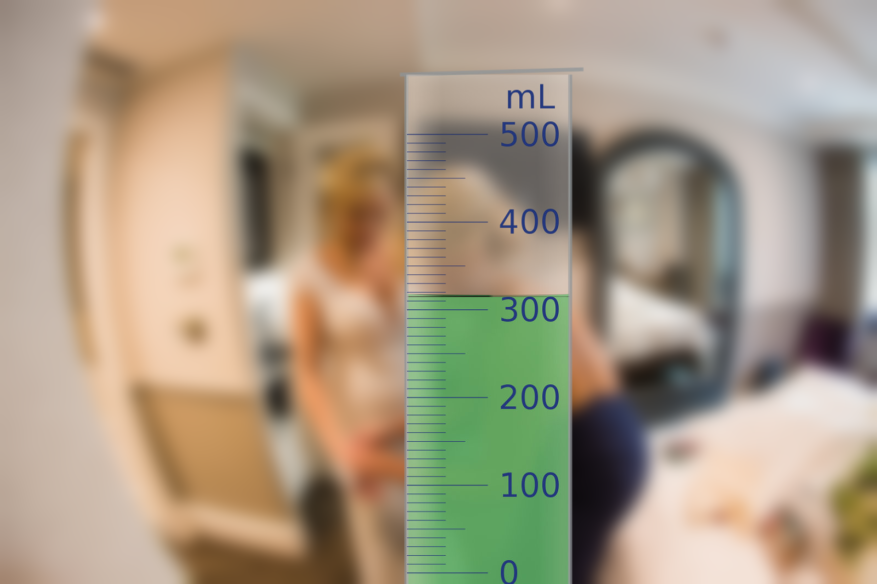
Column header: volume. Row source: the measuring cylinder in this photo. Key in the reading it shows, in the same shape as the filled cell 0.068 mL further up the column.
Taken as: 315 mL
